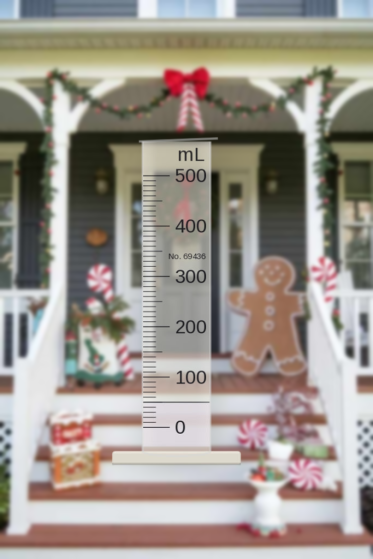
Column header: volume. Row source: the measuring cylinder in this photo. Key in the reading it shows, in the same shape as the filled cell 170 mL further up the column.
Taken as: 50 mL
